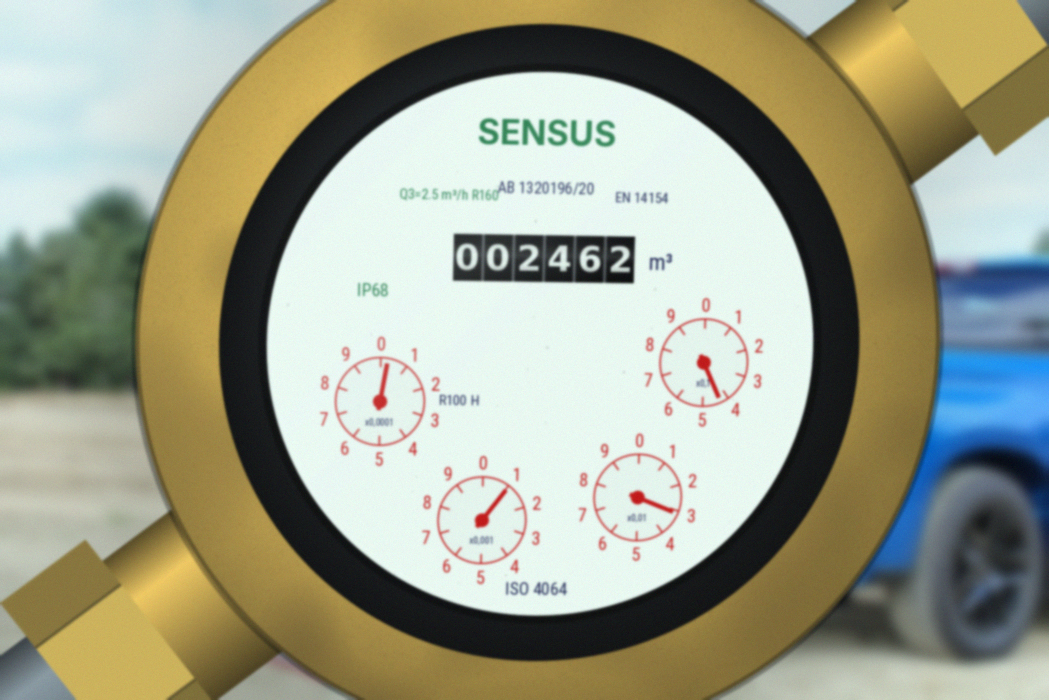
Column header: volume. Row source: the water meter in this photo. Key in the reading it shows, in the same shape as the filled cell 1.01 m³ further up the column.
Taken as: 2462.4310 m³
